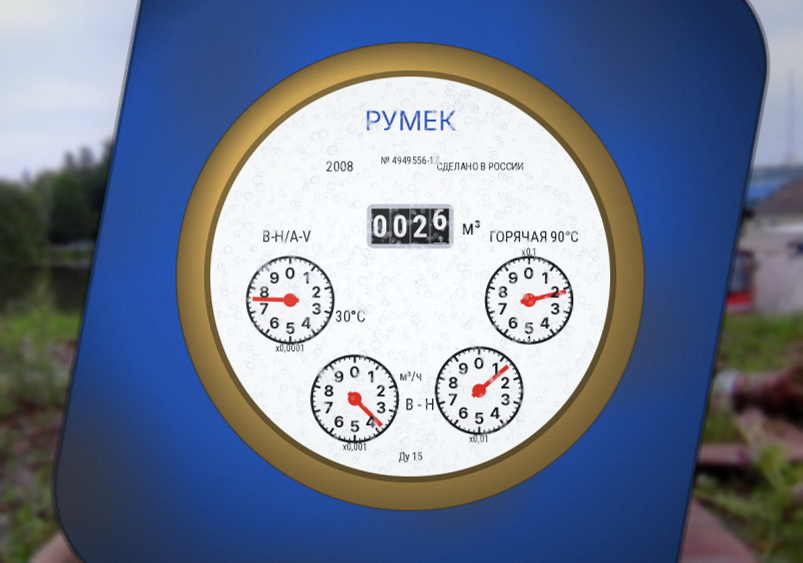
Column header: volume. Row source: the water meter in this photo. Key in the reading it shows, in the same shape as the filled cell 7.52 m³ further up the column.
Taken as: 26.2137 m³
